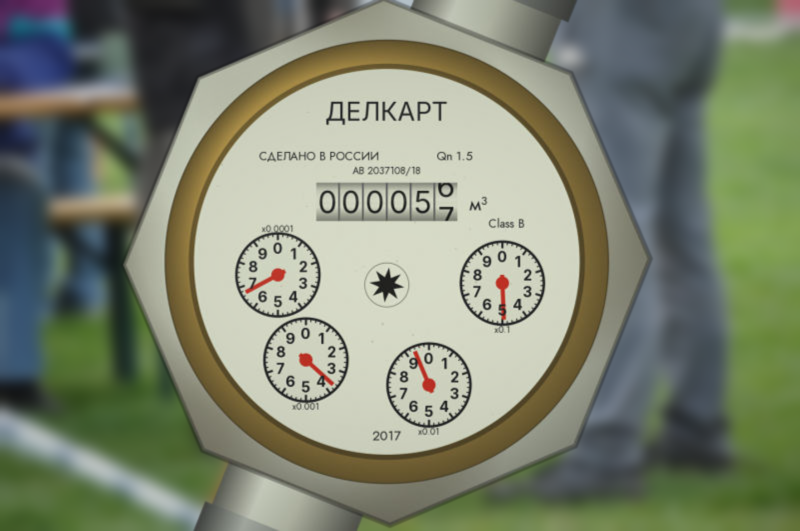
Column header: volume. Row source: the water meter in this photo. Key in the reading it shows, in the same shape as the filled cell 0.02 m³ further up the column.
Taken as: 56.4936 m³
